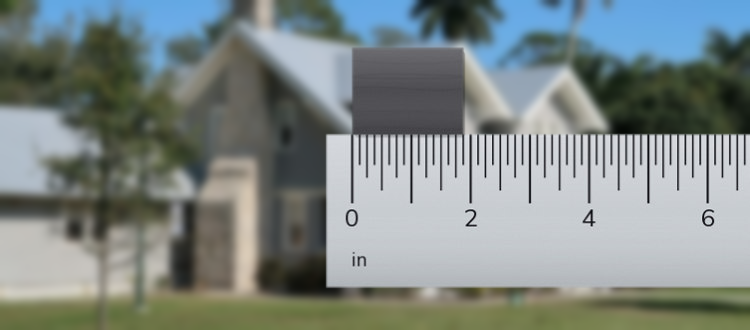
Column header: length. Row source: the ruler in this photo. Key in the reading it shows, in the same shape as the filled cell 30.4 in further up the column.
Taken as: 1.875 in
